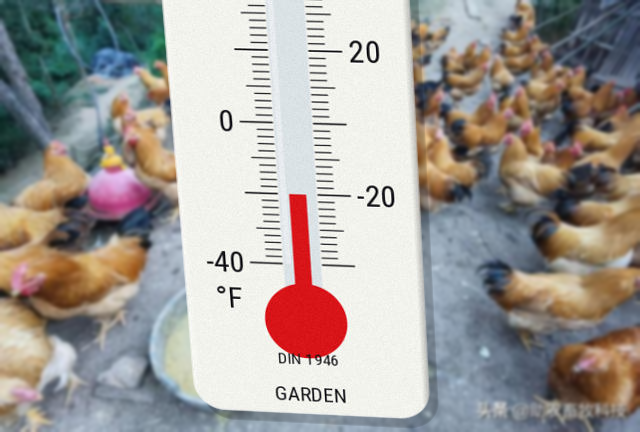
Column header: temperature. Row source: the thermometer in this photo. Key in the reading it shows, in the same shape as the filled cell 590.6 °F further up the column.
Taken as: -20 °F
